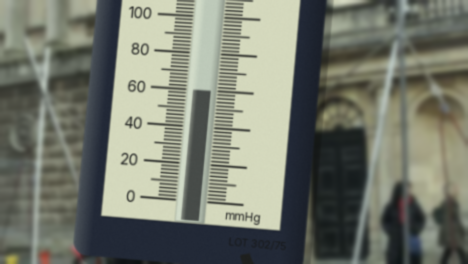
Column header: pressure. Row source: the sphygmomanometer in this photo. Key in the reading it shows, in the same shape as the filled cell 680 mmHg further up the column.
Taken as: 60 mmHg
